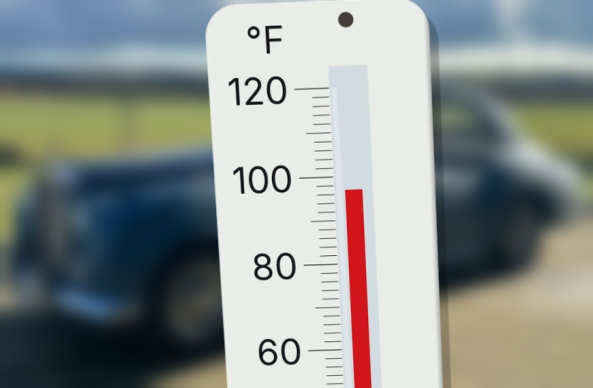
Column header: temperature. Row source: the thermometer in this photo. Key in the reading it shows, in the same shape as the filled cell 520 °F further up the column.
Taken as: 97 °F
